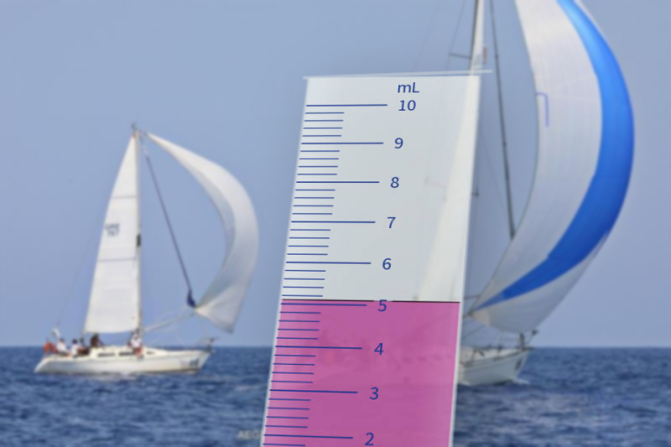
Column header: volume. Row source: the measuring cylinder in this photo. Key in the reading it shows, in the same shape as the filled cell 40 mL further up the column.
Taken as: 5.1 mL
